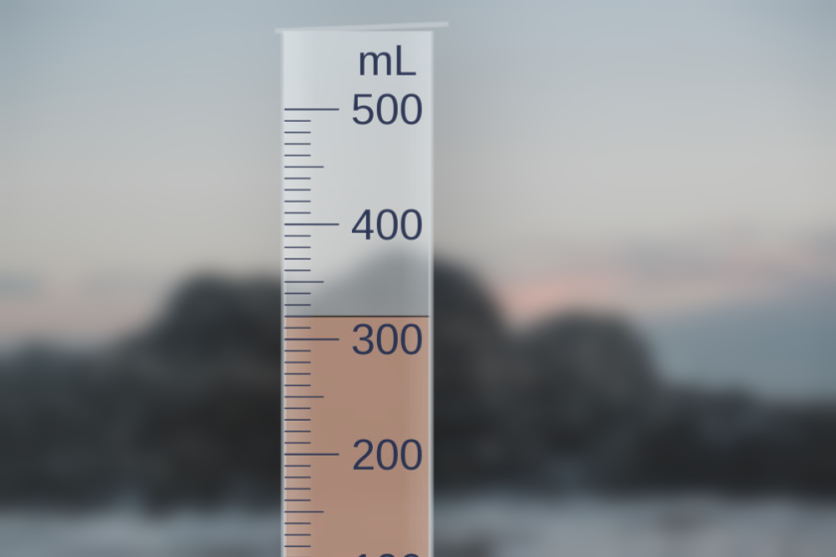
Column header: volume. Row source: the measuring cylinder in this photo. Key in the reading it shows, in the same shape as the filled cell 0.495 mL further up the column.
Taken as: 320 mL
